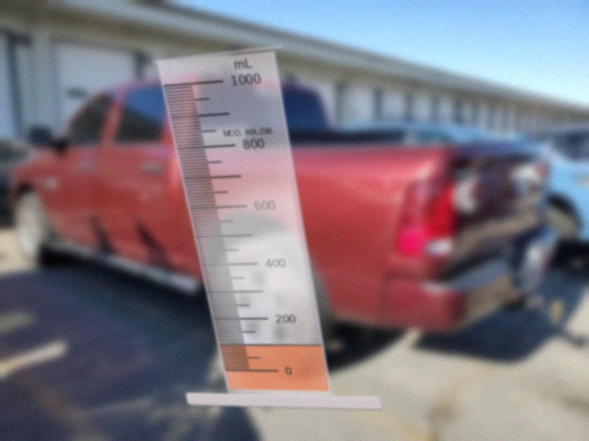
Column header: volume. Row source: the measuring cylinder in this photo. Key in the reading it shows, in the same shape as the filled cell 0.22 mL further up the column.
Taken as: 100 mL
